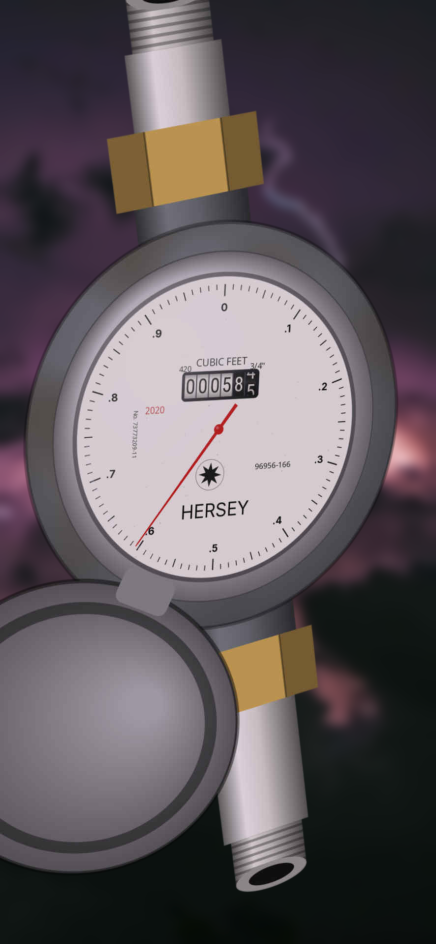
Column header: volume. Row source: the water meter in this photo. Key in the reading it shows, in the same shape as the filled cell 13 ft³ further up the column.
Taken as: 584.60 ft³
